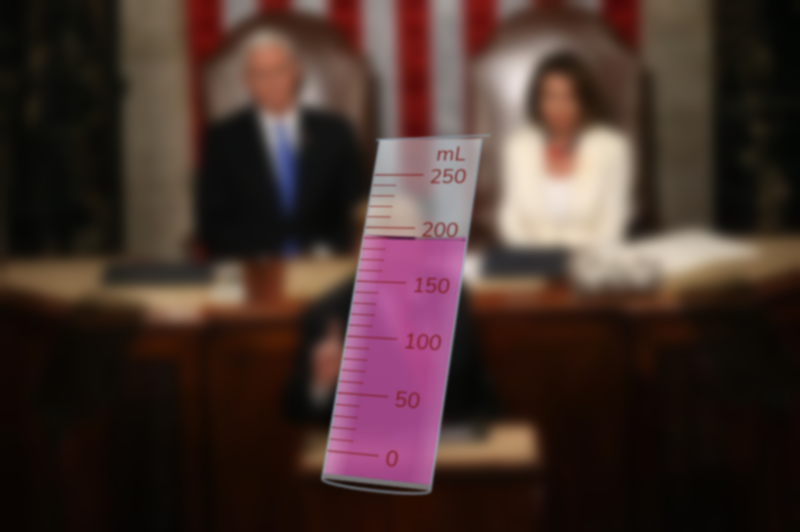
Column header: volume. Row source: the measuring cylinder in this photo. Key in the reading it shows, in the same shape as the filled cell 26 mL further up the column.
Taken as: 190 mL
